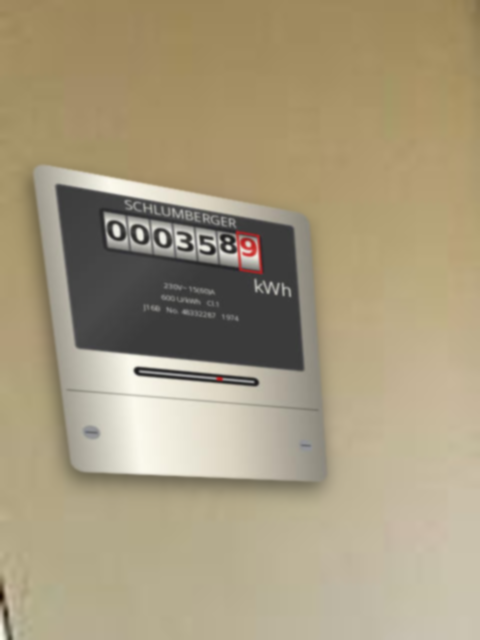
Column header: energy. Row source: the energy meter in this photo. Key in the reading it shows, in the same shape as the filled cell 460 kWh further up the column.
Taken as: 358.9 kWh
